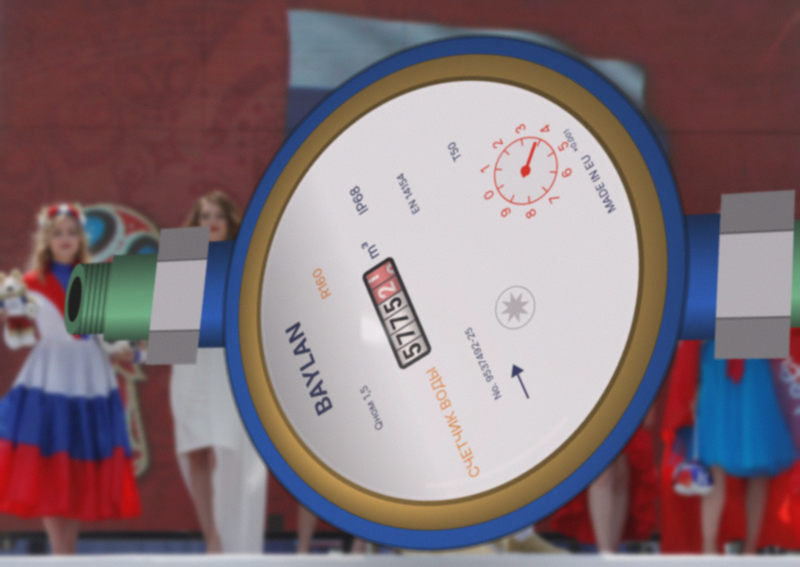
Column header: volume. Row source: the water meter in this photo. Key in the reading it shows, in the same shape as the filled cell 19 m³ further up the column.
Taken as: 5775.213 m³
